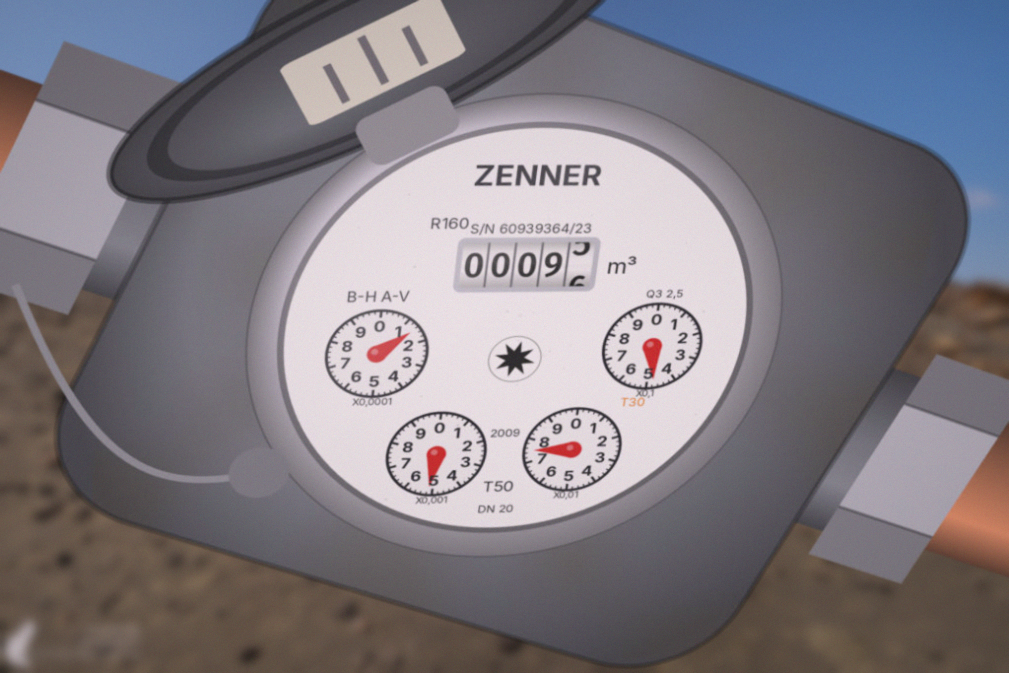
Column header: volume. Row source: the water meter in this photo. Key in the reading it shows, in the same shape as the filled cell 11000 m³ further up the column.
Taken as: 95.4751 m³
